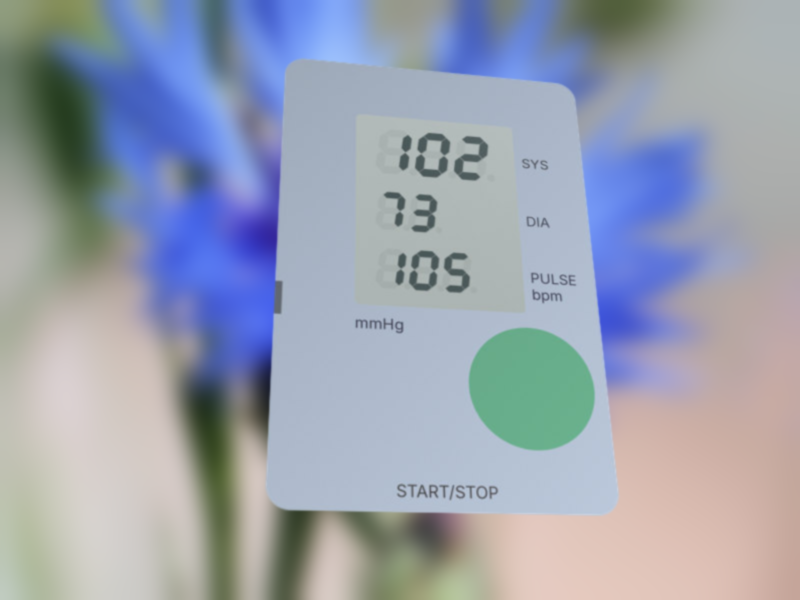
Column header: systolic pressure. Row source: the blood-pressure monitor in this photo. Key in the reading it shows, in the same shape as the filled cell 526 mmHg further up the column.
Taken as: 102 mmHg
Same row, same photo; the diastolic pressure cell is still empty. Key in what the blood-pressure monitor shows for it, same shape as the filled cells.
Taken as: 73 mmHg
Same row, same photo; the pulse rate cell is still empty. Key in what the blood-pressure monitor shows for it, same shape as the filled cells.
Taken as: 105 bpm
